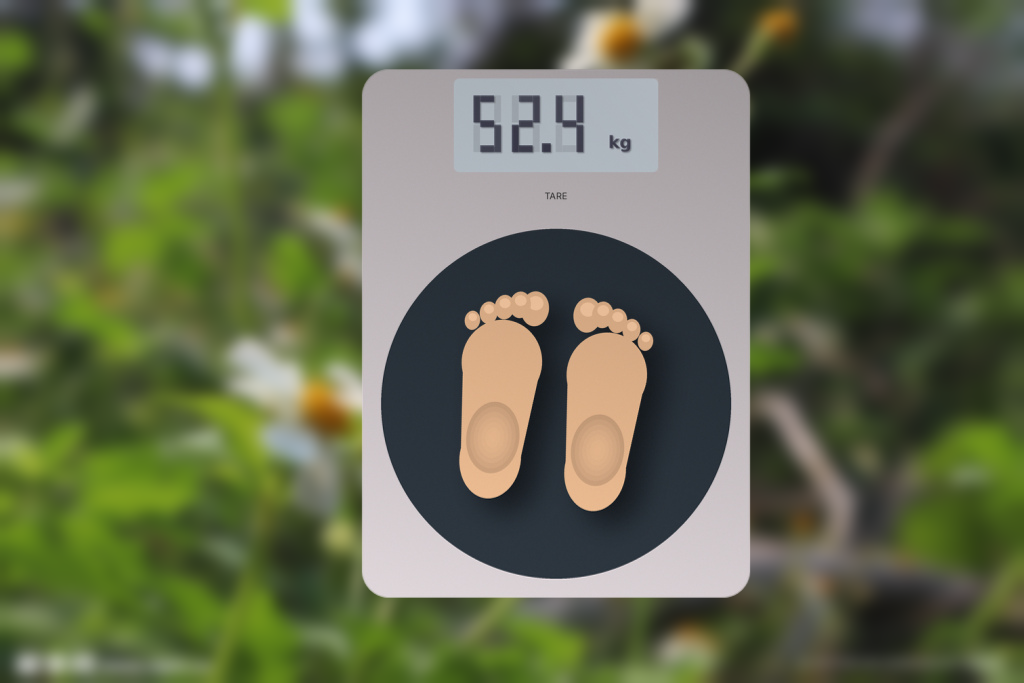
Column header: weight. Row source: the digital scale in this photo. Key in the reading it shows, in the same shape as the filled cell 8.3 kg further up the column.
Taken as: 52.4 kg
